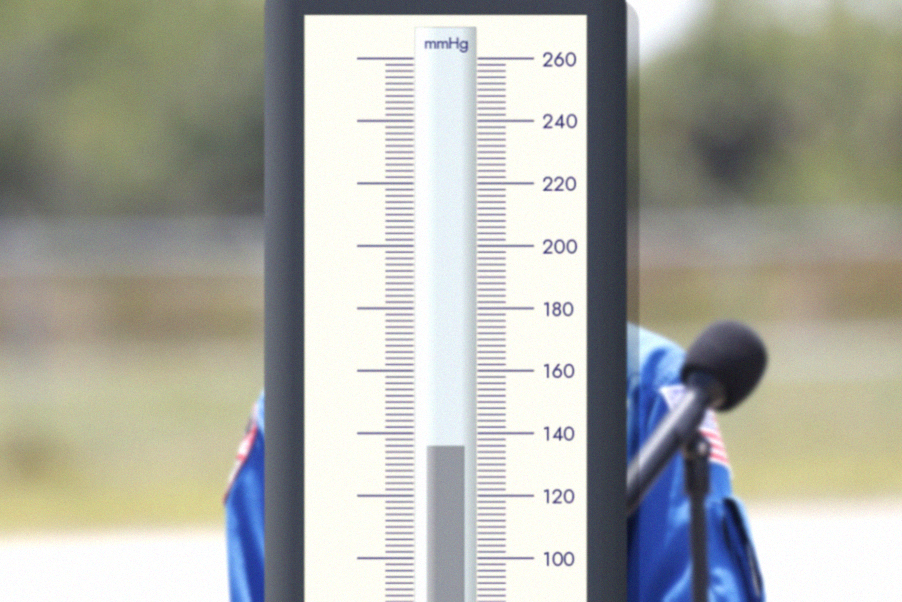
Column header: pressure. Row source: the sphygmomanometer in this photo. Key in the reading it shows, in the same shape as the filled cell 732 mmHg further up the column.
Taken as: 136 mmHg
